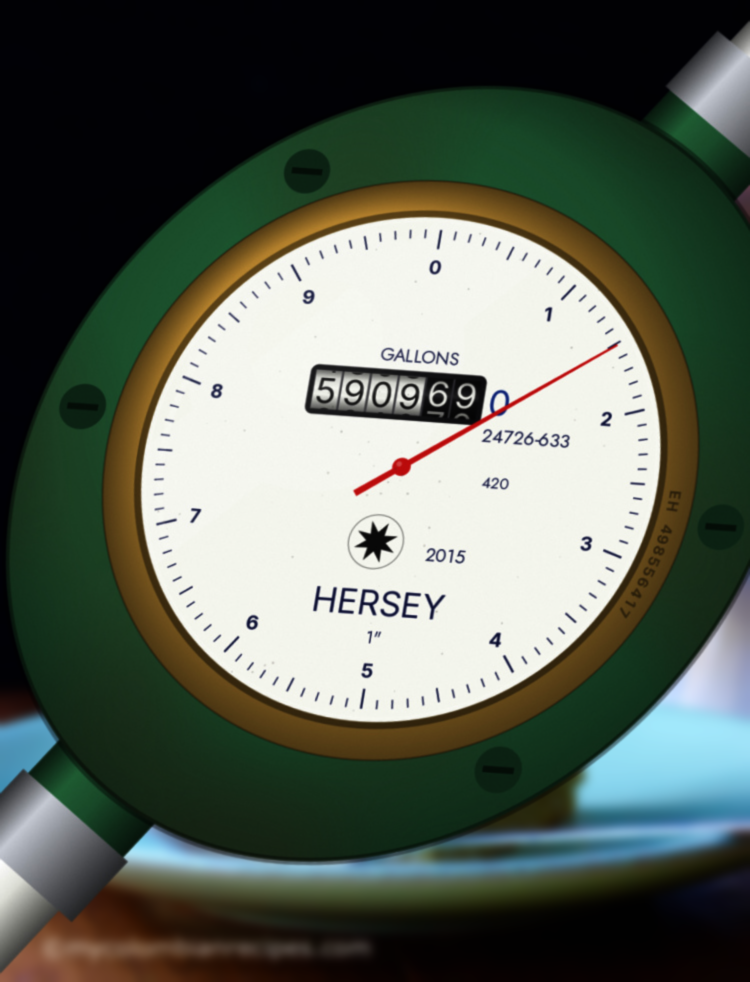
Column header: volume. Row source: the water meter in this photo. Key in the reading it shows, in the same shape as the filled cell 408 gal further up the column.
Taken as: 5909691.5 gal
